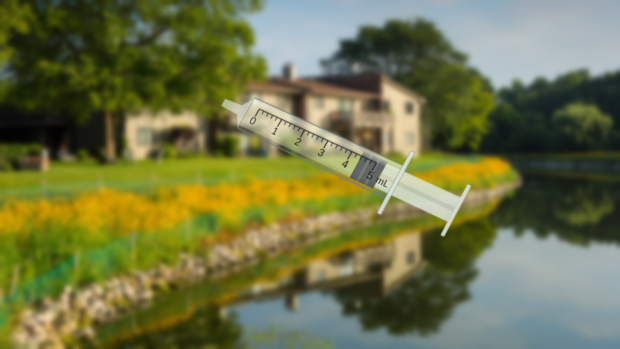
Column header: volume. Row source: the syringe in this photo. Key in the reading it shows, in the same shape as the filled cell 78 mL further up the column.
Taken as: 4.4 mL
